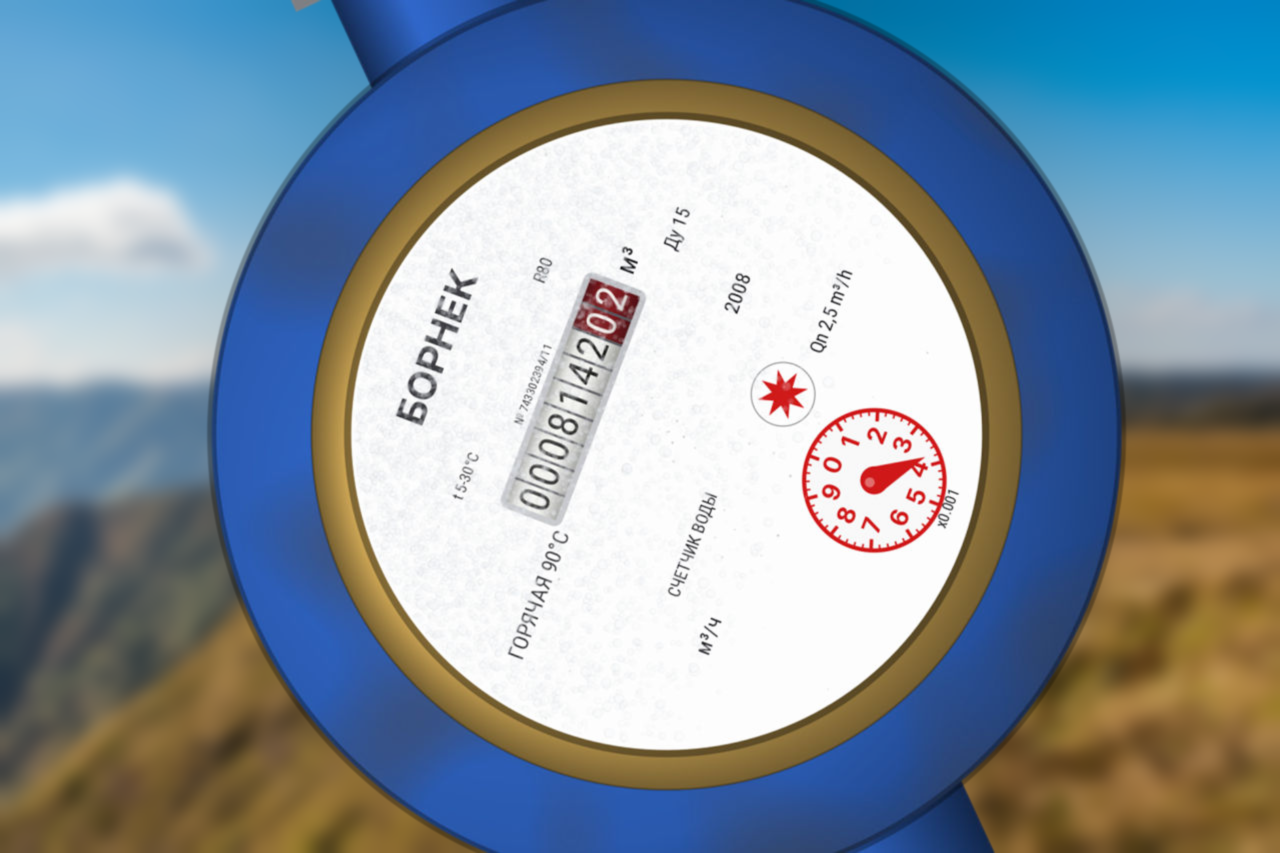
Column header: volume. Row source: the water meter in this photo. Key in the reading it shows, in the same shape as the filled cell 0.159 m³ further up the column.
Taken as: 8142.023 m³
